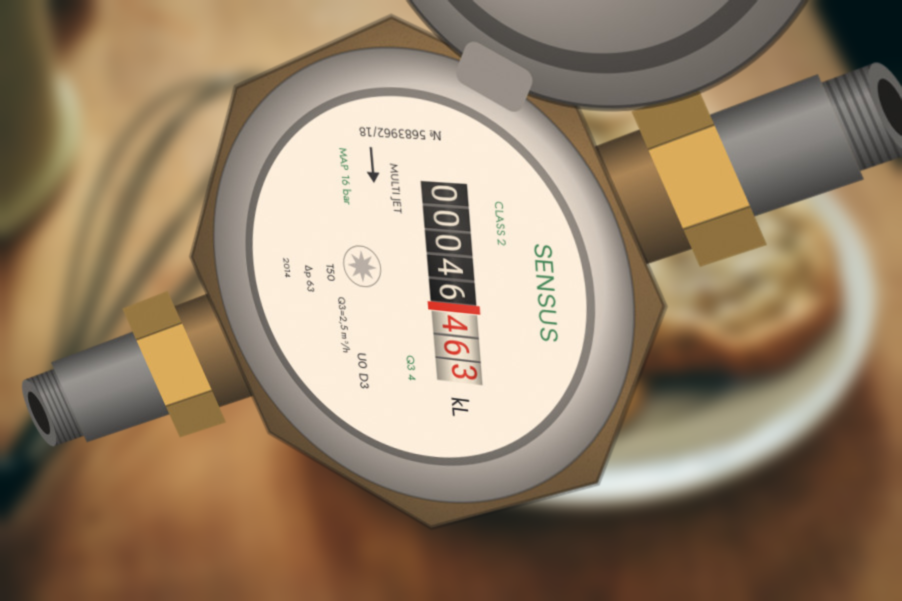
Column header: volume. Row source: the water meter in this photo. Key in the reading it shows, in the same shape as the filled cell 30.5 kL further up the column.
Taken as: 46.463 kL
